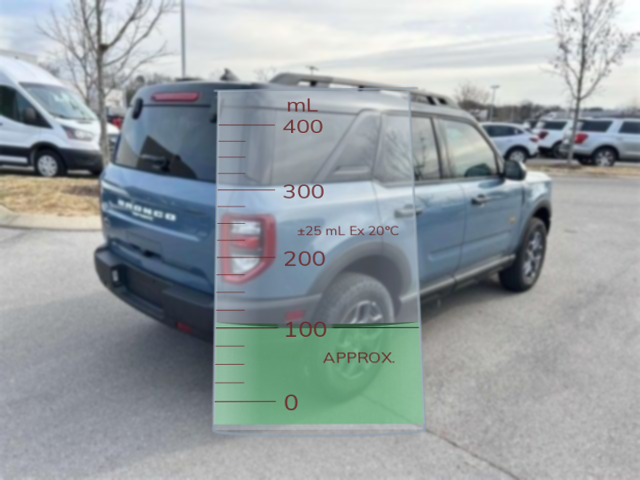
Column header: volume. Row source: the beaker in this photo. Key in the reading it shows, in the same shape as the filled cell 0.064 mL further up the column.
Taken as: 100 mL
